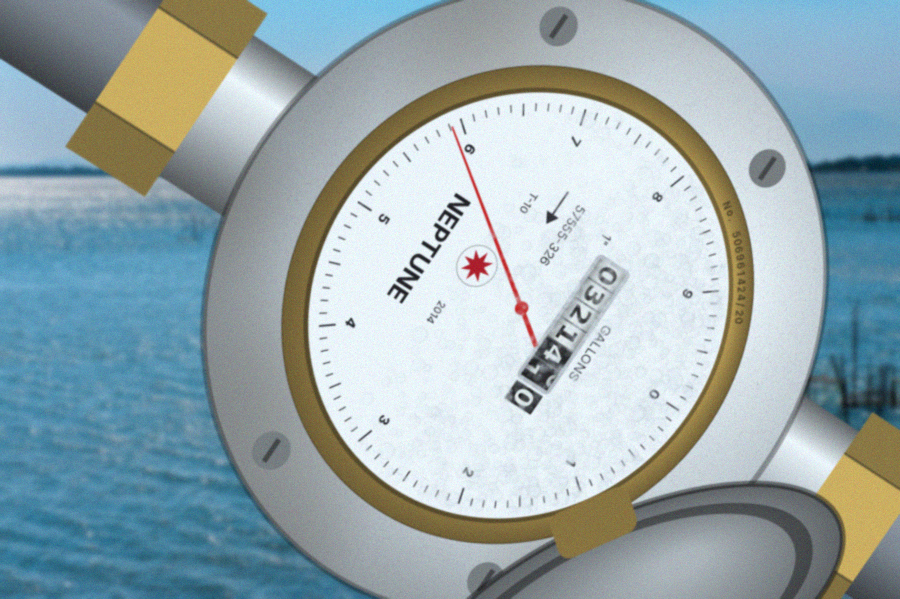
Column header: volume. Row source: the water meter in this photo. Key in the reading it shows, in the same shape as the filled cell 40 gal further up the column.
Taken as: 321405.9 gal
